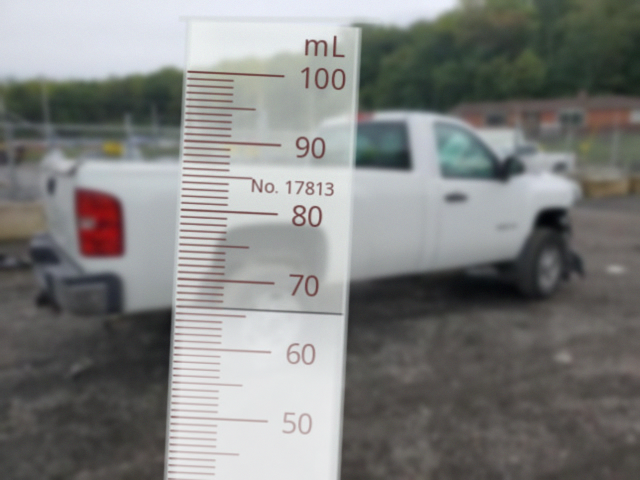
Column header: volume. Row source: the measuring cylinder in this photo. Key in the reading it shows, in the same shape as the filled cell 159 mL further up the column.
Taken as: 66 mL
